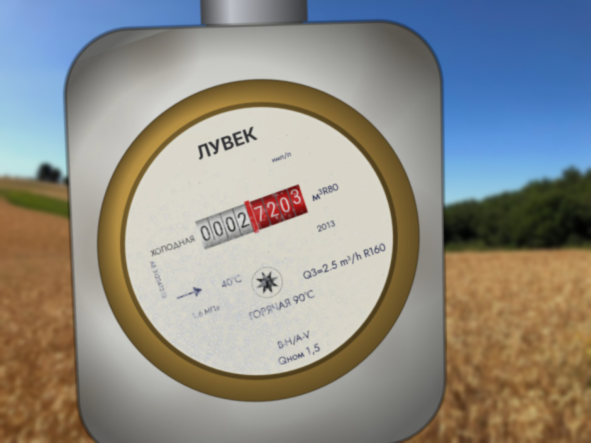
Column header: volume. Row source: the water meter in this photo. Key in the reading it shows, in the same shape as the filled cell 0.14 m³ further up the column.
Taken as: 2.7203 m³
